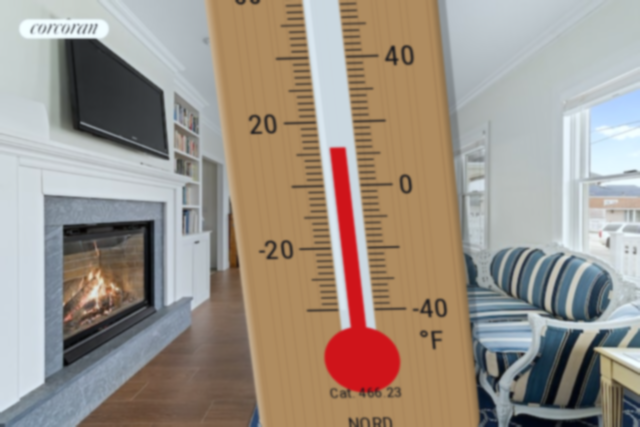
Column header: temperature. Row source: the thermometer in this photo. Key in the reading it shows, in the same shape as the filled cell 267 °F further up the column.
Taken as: 12 °F
